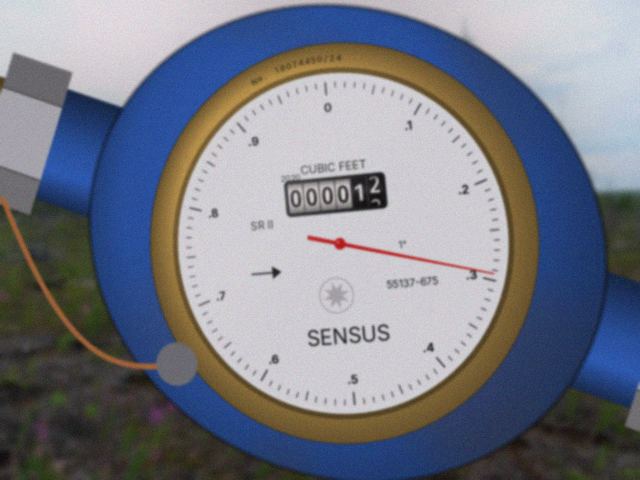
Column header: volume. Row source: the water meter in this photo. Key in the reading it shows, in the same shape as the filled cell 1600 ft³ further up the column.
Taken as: 12.29 ft³
